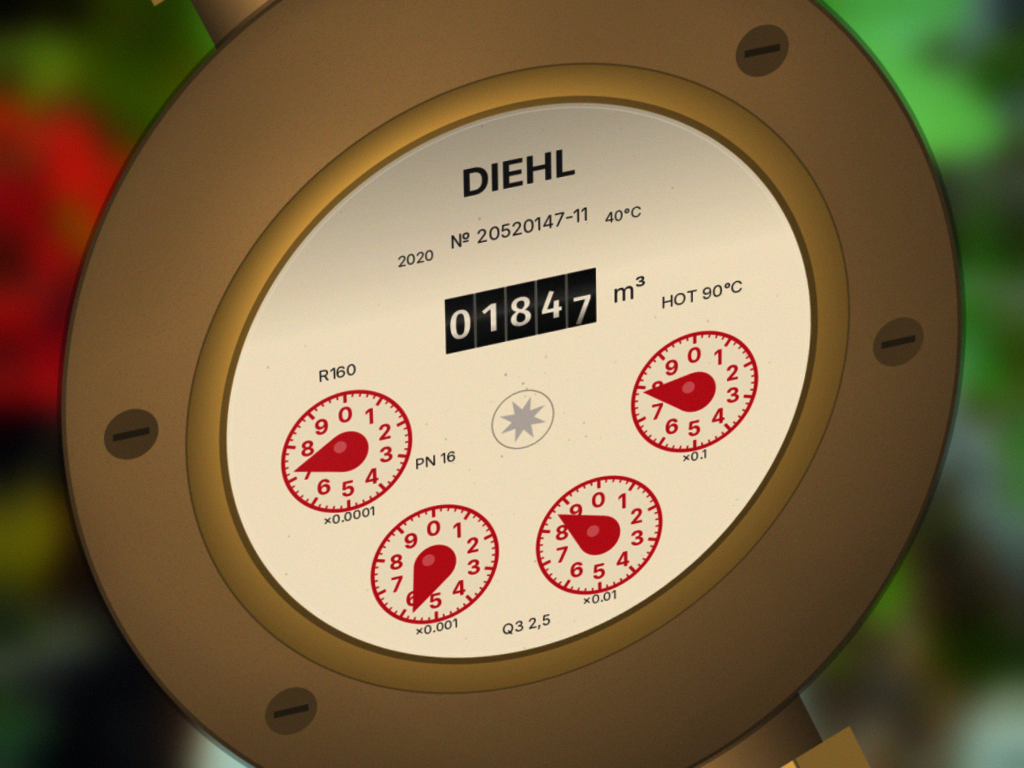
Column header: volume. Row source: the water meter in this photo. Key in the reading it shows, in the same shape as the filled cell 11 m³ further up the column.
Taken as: 1846.7857 m³
